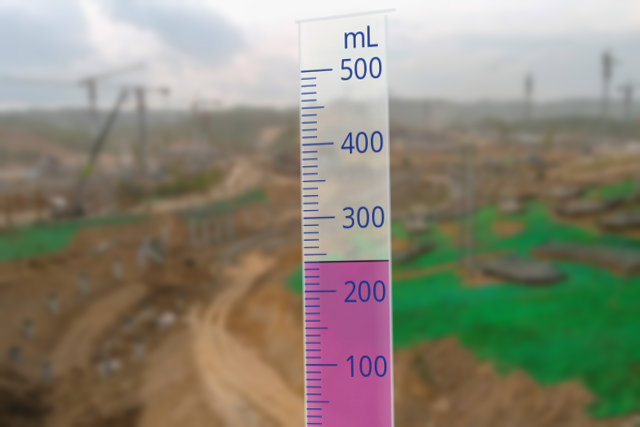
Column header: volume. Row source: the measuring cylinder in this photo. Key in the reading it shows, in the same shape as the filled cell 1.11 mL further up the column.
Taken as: 240 mL
